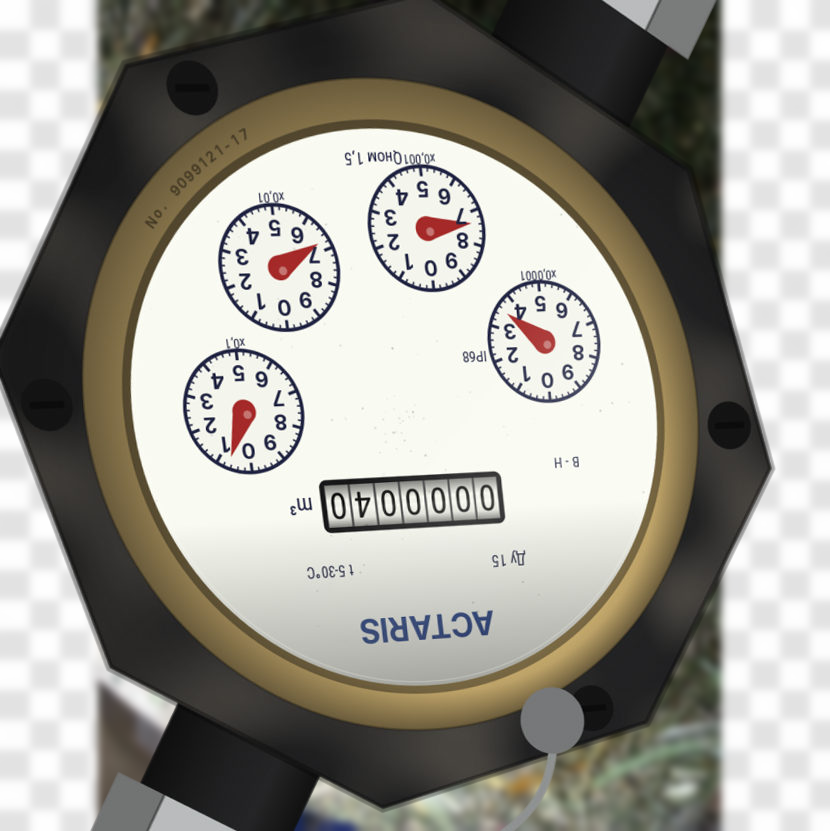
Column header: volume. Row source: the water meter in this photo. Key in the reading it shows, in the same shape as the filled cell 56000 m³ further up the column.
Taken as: 40.0673 m³
